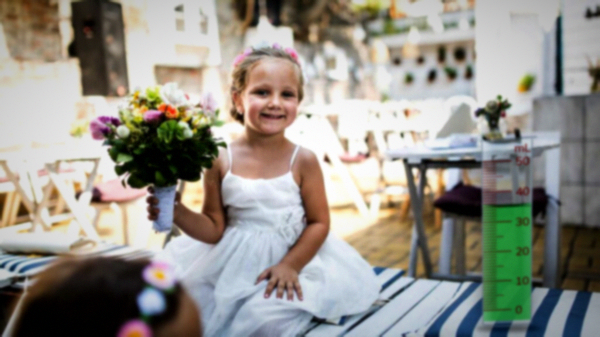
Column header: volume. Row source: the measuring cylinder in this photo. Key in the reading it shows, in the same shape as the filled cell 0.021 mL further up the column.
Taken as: 35 mL
